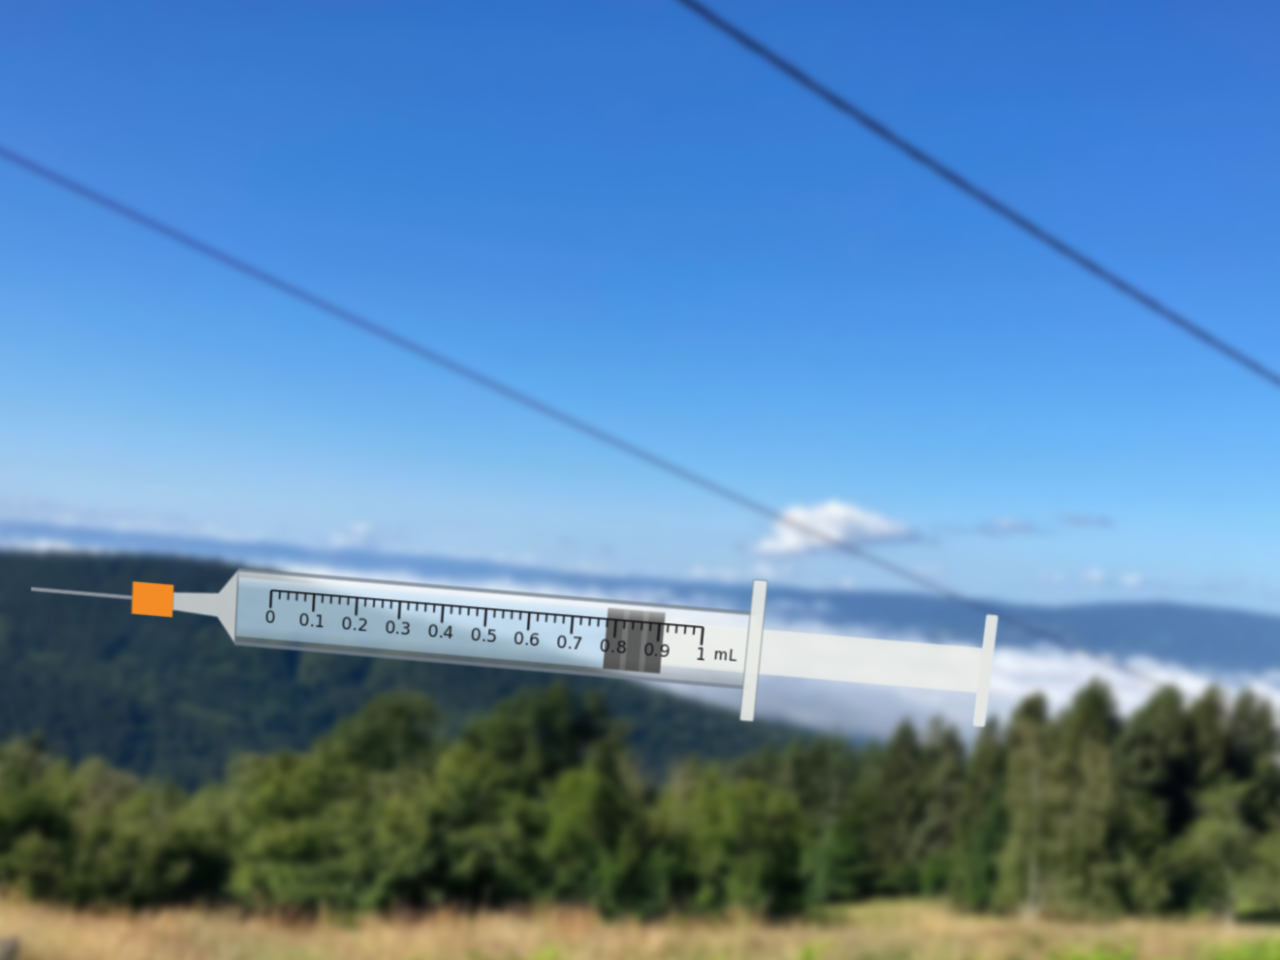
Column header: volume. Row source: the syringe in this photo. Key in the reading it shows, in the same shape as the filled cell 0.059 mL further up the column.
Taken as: 0.78 mL
